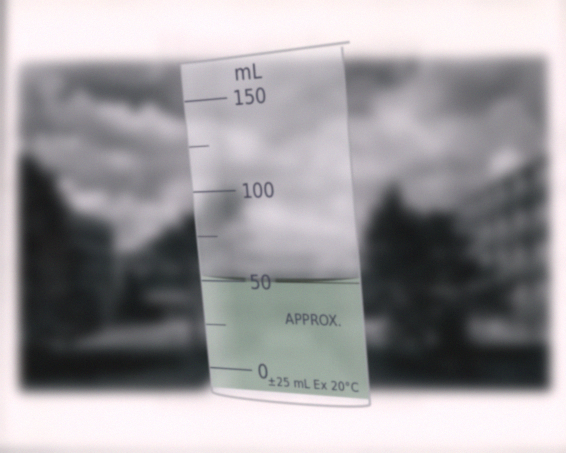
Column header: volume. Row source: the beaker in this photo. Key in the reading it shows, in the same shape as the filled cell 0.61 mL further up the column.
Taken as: 50 mL
